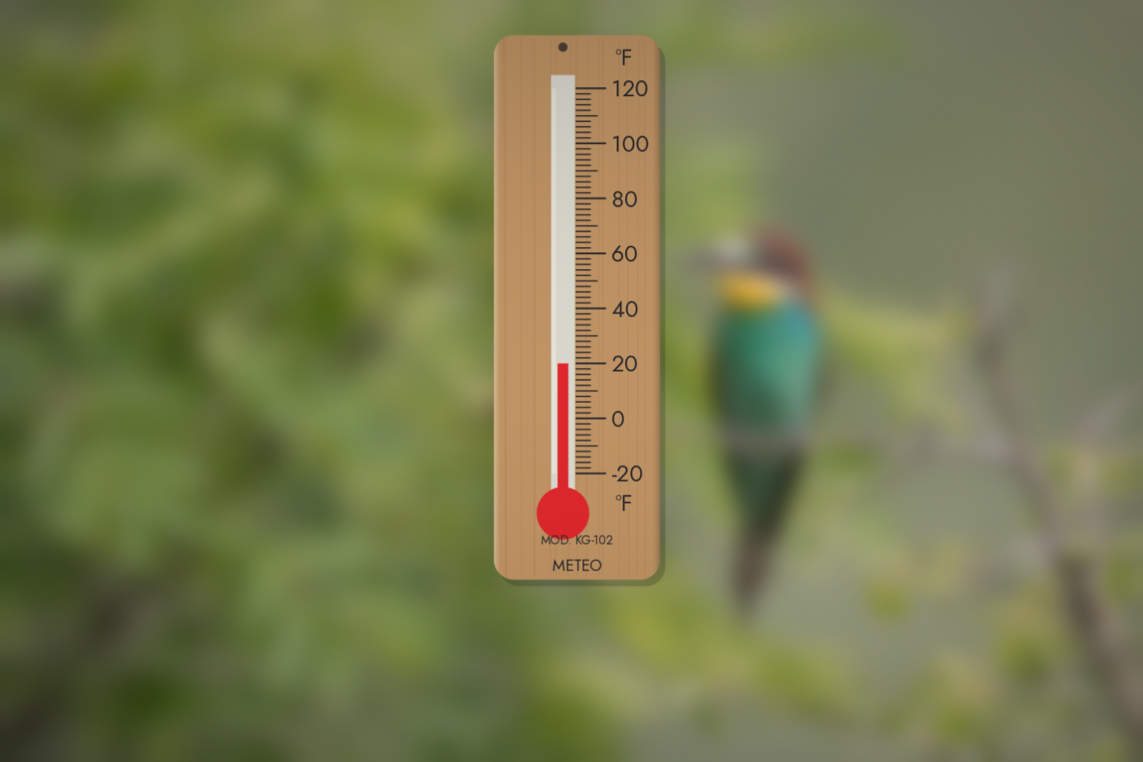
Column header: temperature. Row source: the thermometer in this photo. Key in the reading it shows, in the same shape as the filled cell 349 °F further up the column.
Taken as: 20 °F
